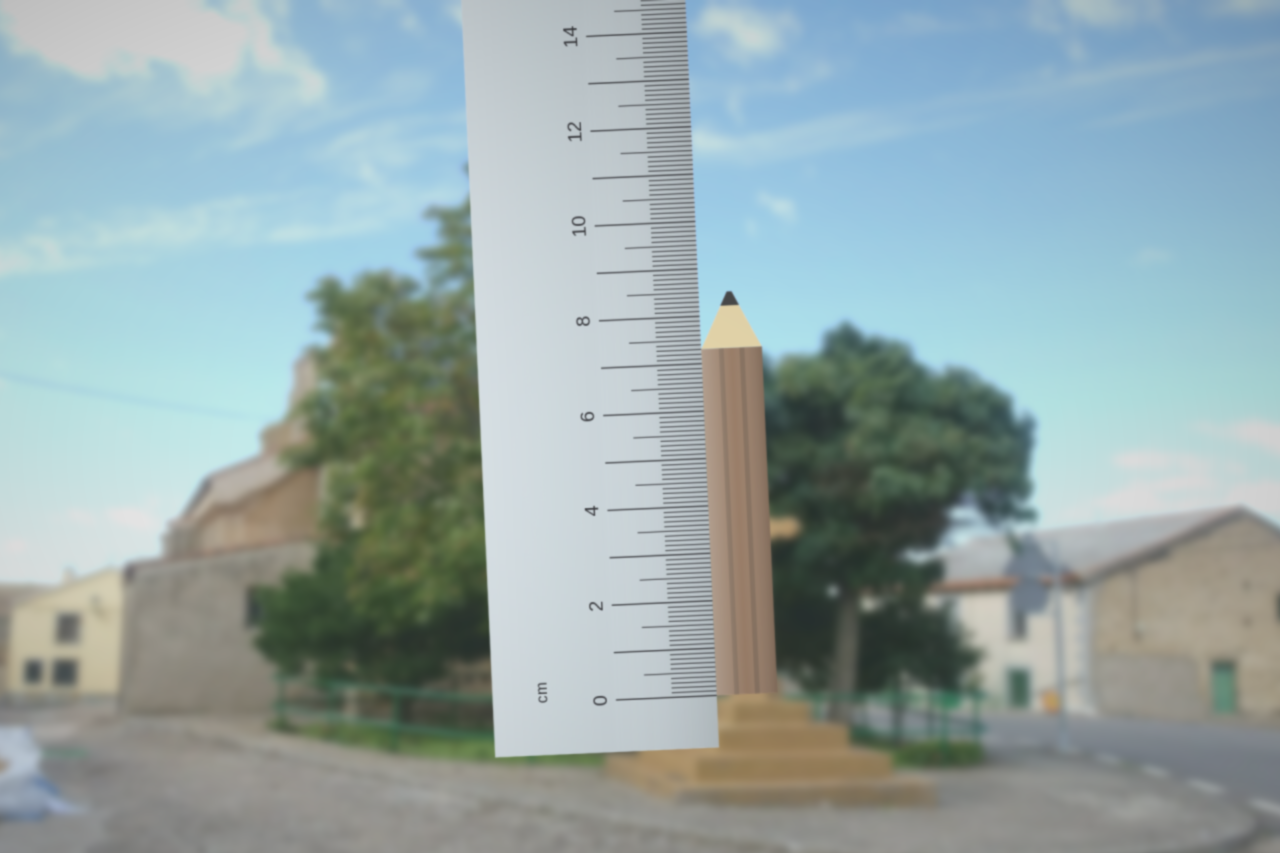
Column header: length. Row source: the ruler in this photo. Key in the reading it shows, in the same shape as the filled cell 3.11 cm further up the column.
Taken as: 8.5 cm
